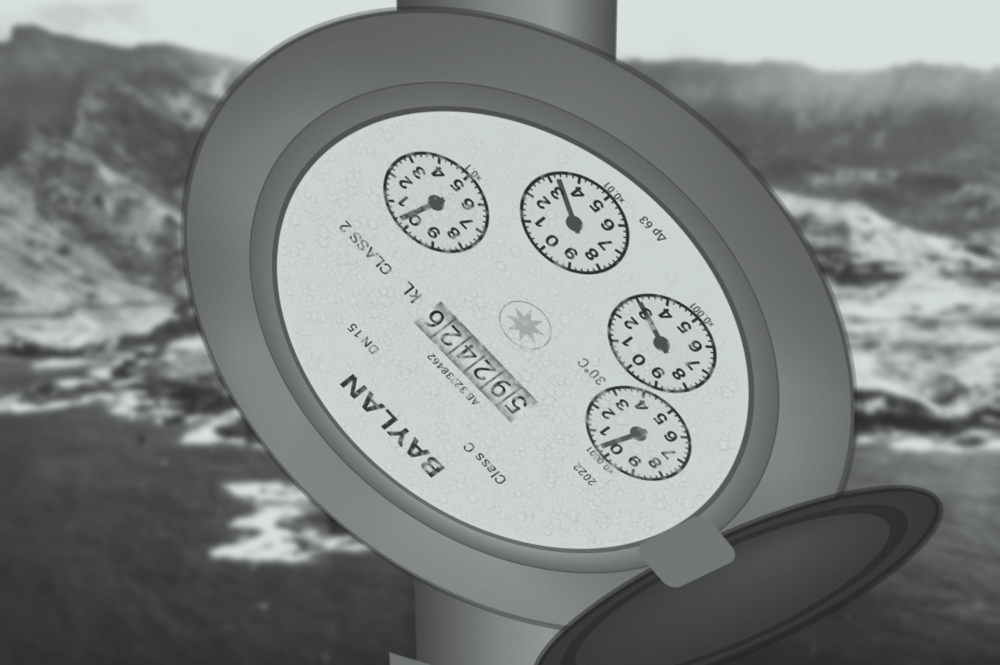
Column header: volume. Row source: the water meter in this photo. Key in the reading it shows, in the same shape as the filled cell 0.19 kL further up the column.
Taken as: 592426.0330 kL
